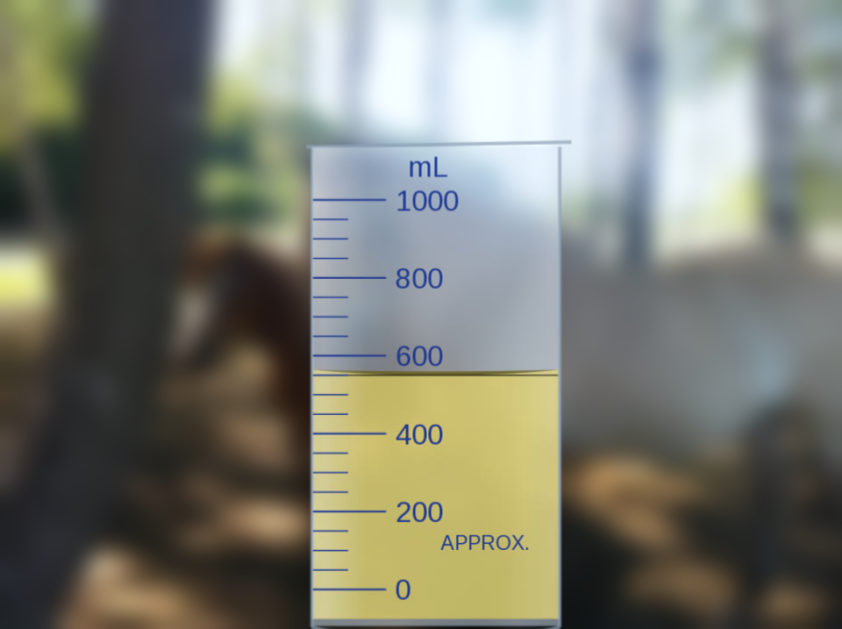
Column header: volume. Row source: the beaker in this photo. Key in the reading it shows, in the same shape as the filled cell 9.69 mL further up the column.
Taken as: 550 mL
